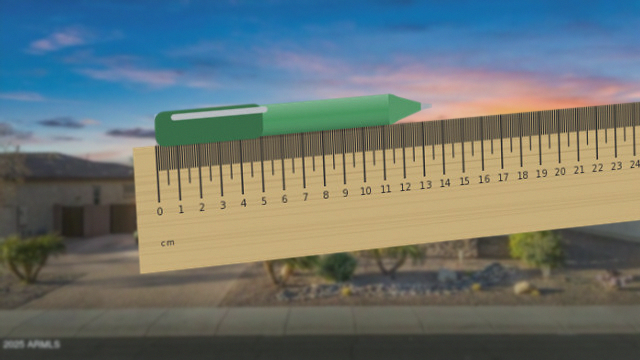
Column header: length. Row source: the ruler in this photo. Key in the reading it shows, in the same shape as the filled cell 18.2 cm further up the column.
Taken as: 13.5 cm
